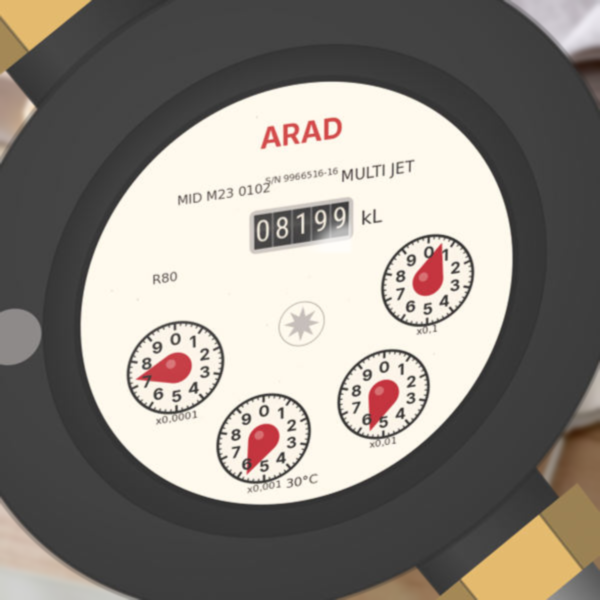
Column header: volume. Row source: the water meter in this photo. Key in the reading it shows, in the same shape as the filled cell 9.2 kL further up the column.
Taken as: 8199.0557 kL
